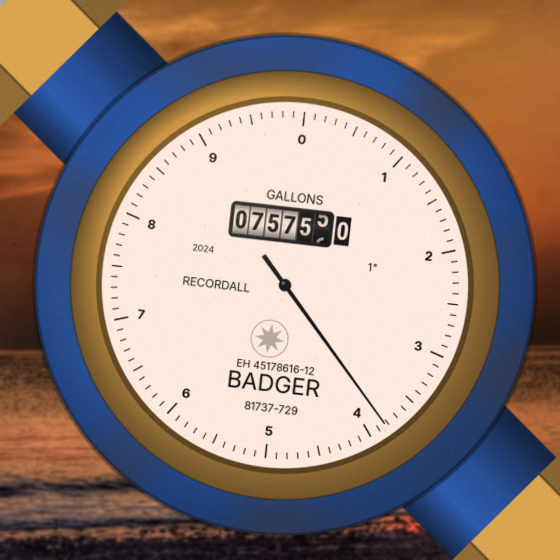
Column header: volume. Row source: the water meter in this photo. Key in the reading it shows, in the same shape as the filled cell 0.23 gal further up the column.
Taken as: 757553.8 gal
